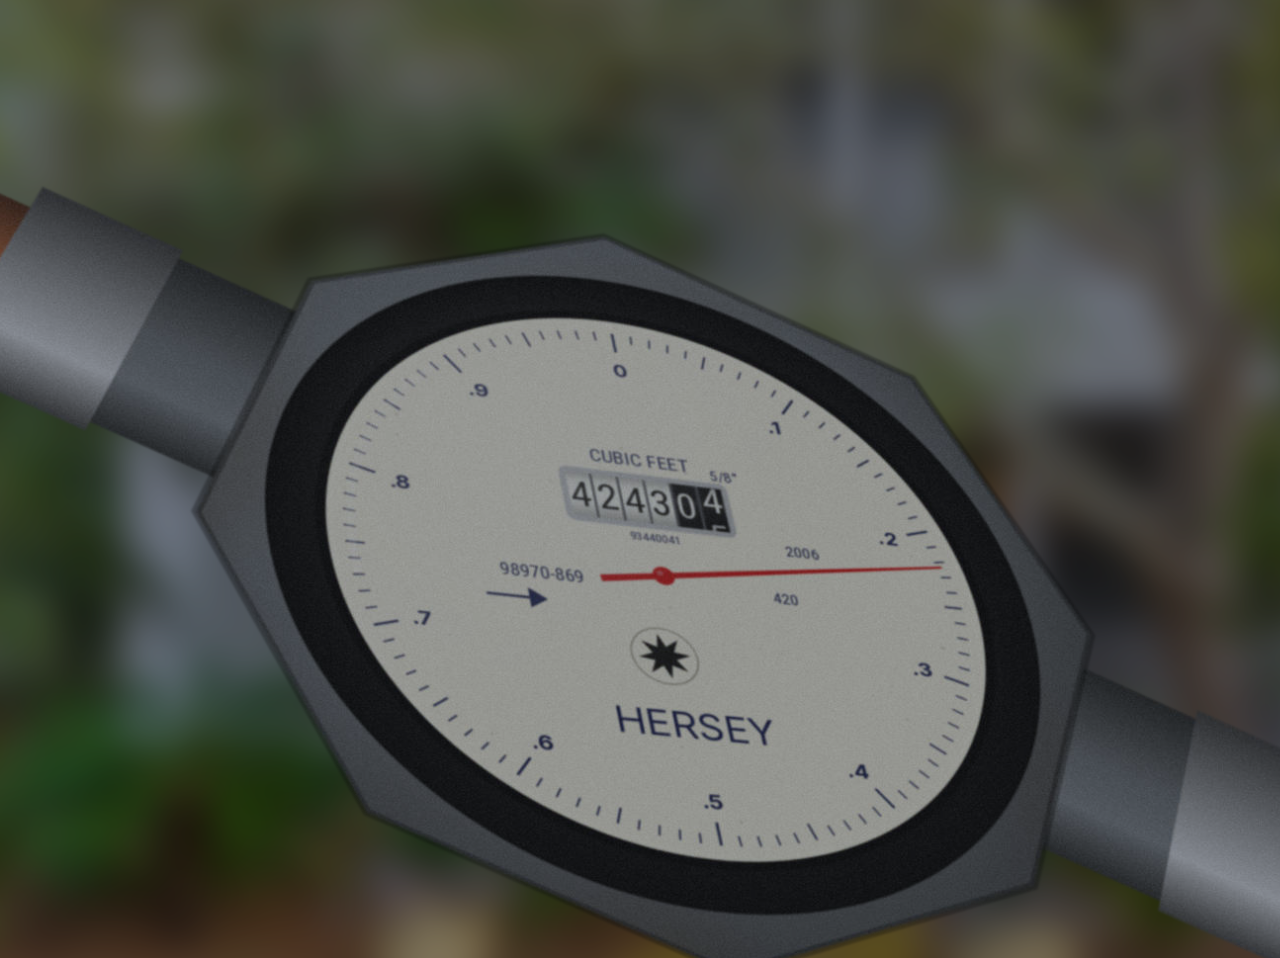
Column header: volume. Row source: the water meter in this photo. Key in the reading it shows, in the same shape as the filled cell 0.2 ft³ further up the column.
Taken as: 424304.22 ft³
